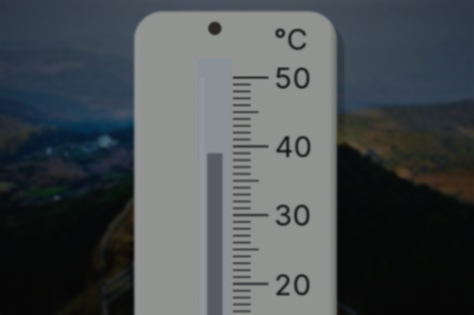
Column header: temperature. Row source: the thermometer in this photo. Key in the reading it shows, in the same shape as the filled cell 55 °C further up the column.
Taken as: 39 °C
